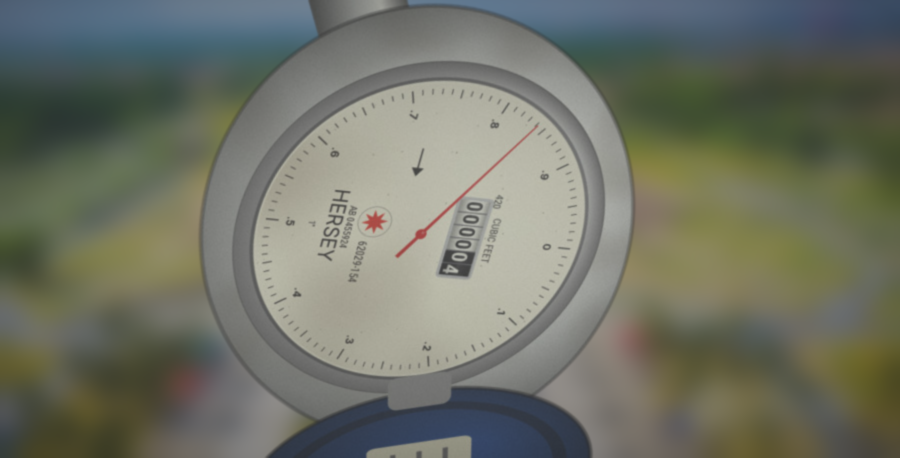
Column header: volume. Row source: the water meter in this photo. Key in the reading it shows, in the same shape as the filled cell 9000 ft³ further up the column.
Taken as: 3.84 ft³
